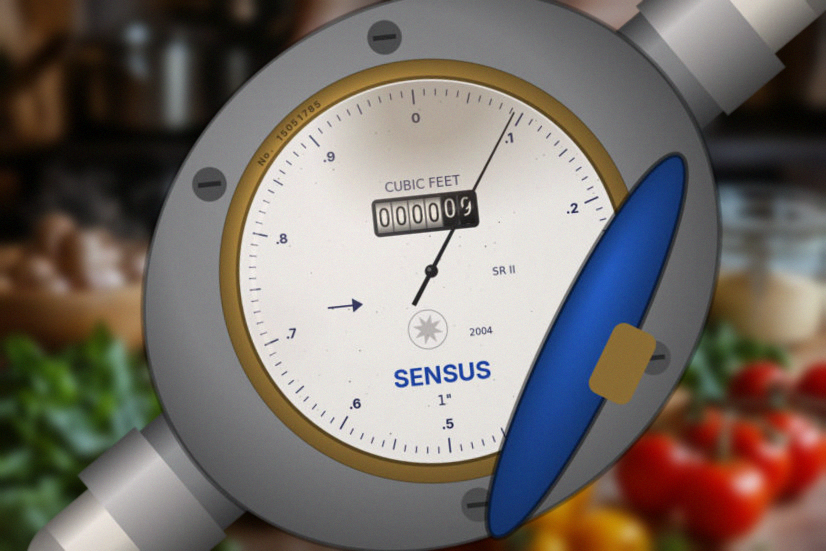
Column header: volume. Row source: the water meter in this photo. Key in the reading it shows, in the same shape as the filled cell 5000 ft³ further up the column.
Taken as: 9.09 ft³
